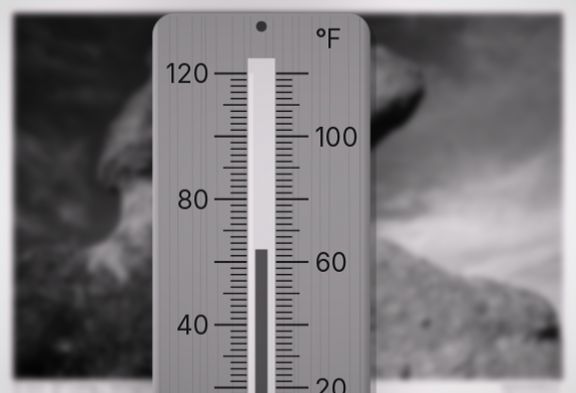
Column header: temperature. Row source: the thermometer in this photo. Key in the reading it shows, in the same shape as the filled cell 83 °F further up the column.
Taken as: 64 °F
